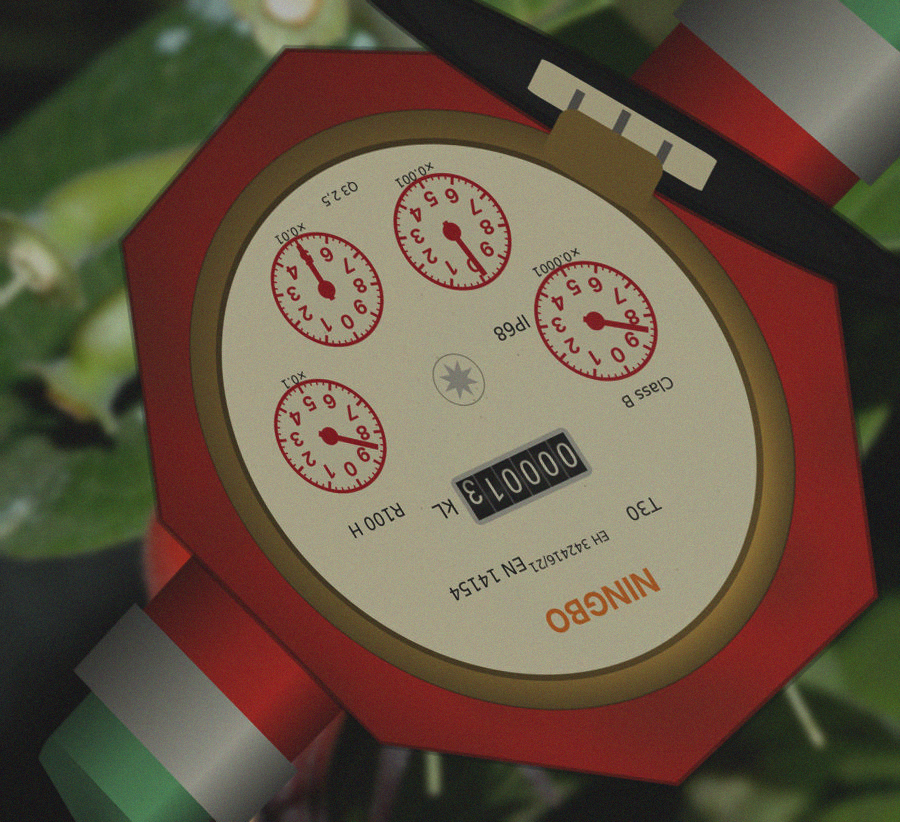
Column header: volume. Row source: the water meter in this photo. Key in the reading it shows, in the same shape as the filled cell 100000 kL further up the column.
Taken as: 12.8498 kL
